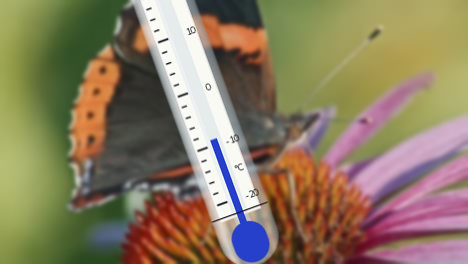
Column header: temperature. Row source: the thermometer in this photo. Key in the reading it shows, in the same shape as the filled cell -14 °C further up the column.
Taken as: -9 °C
